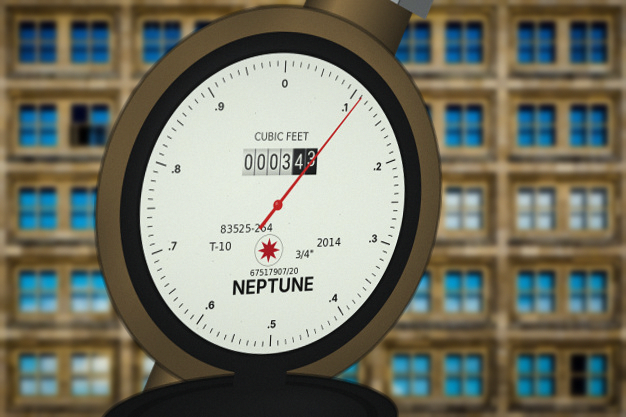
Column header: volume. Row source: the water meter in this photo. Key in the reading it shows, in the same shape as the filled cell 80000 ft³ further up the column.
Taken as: 343.11 ft³
